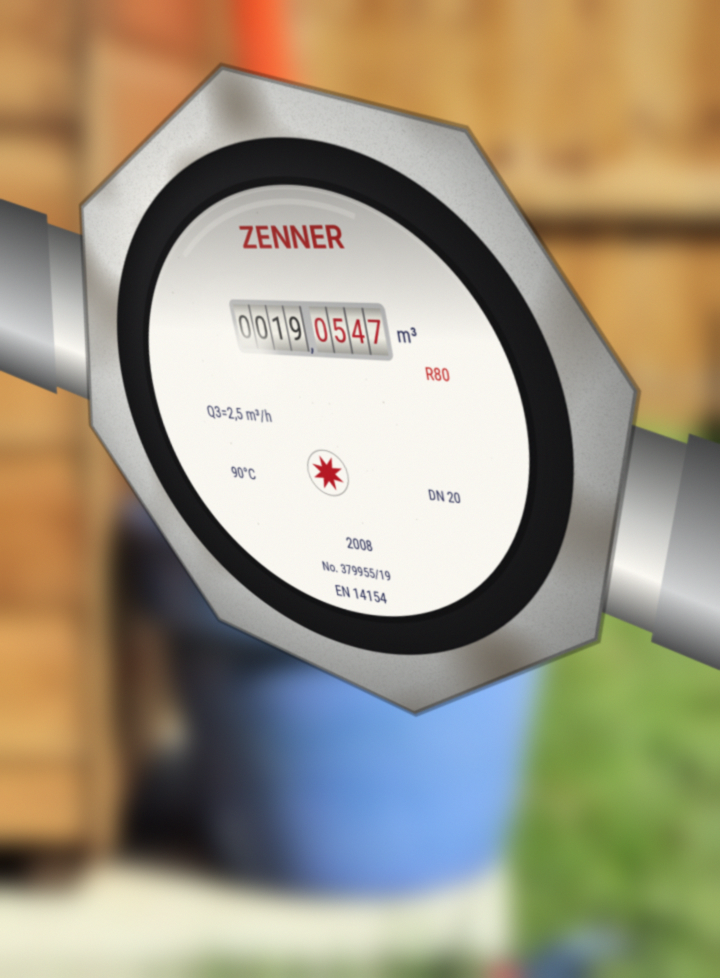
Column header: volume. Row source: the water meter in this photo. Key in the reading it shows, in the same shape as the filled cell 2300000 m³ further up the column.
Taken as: 19.0547 m³
